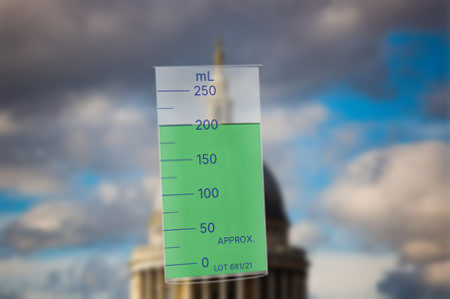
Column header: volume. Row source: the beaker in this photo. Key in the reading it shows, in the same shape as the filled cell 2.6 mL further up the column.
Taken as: 200 mL
